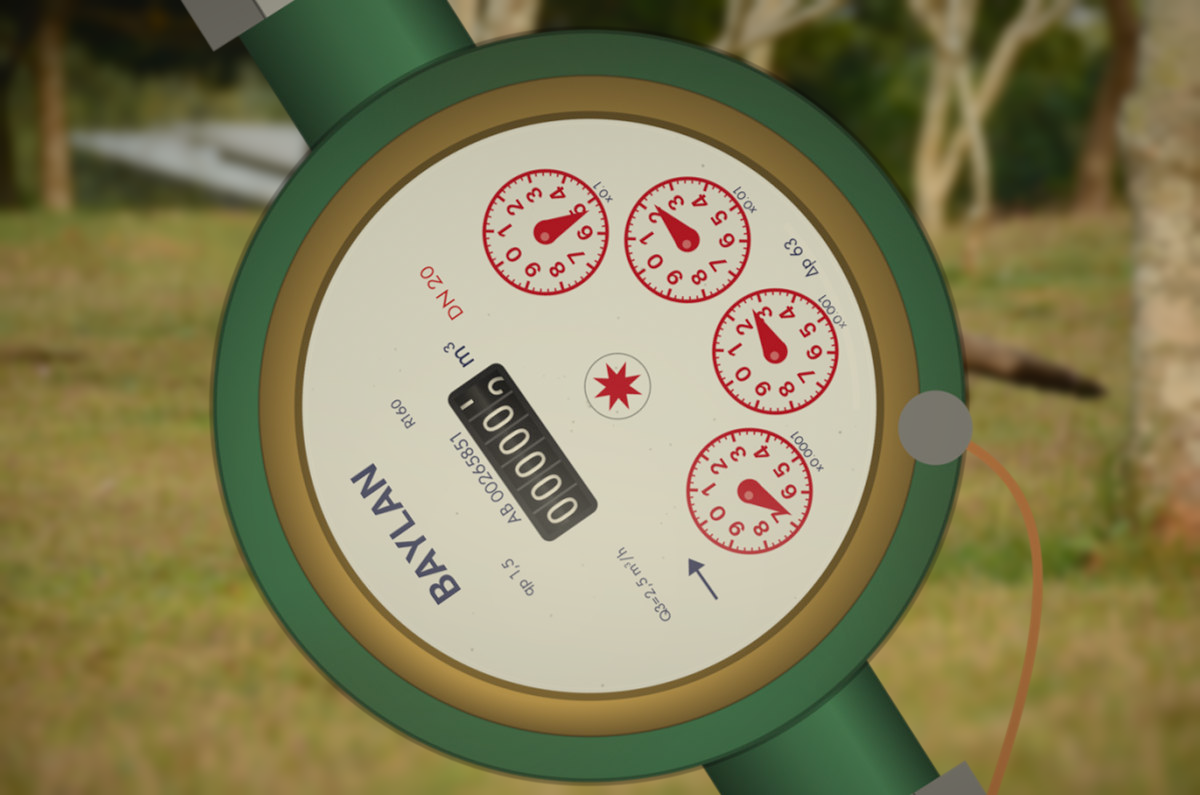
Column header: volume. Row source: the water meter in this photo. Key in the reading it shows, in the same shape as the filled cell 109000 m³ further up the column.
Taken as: 1.5226 m³
